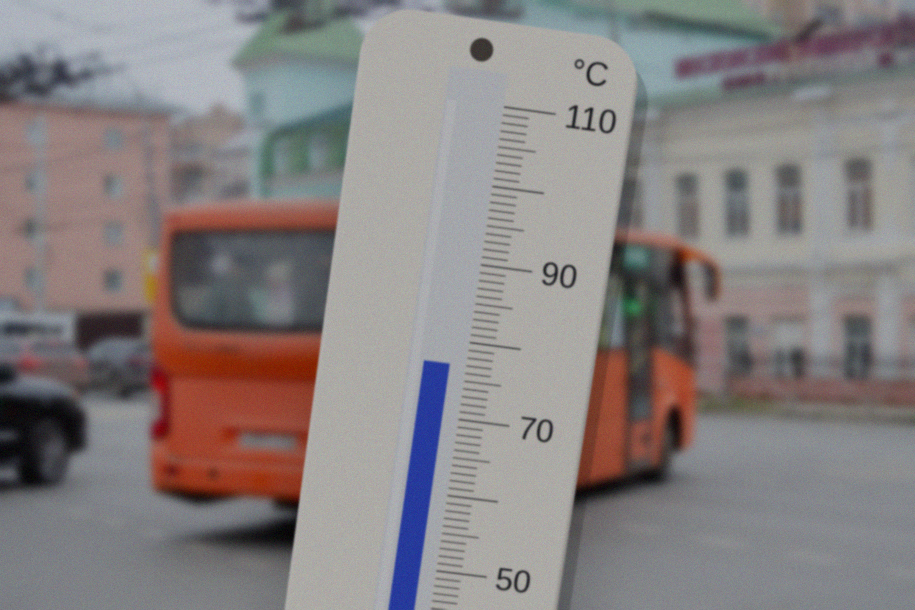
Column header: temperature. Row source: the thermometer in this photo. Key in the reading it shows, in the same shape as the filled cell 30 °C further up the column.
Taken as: 77 °C
